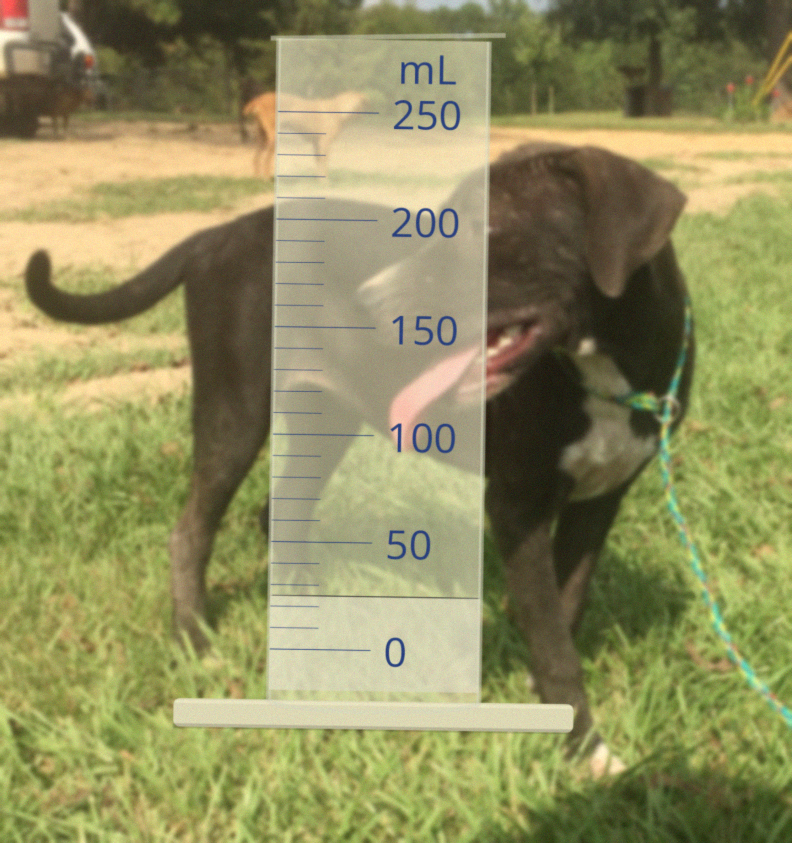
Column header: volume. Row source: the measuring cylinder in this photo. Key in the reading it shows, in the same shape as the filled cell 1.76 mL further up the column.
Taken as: 25 mL
